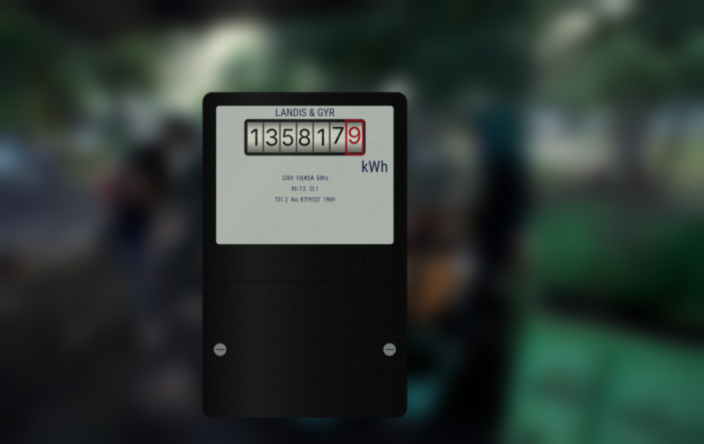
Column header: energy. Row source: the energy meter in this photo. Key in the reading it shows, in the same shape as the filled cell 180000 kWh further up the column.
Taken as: 135817.9 kWh
